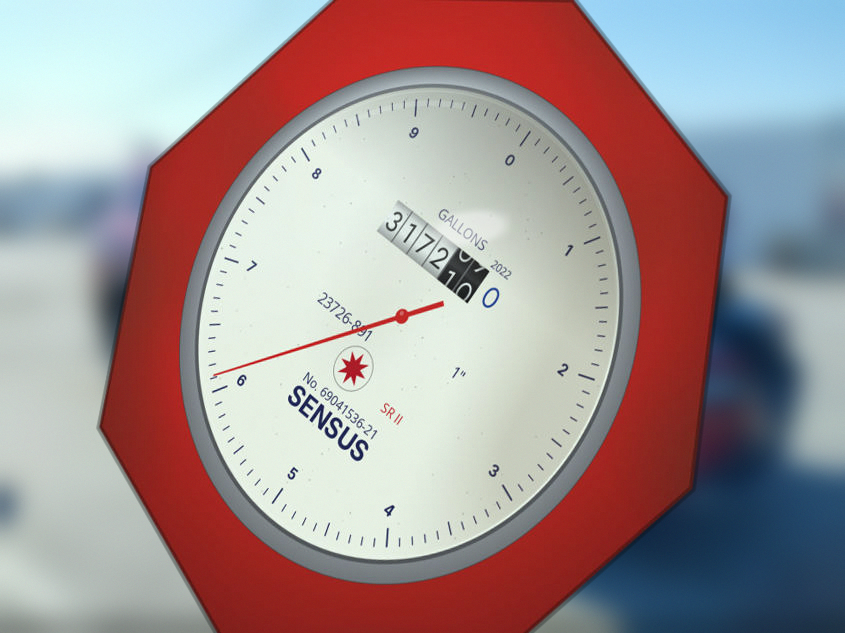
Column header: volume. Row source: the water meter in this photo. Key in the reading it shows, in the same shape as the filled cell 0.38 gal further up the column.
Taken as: 3172096.1 gal
